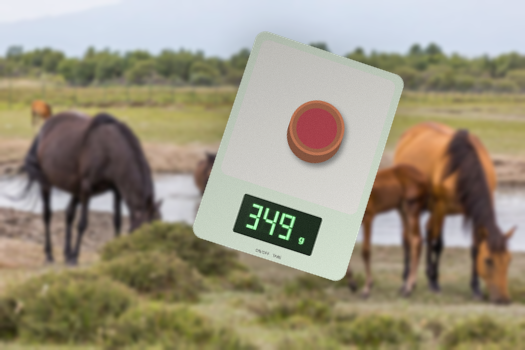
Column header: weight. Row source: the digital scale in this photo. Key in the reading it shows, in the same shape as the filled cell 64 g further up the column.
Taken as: 349 g
